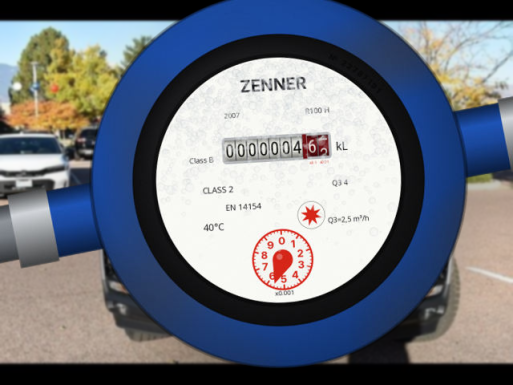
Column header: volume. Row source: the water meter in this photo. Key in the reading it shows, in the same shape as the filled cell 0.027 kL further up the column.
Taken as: 4.625 kL
